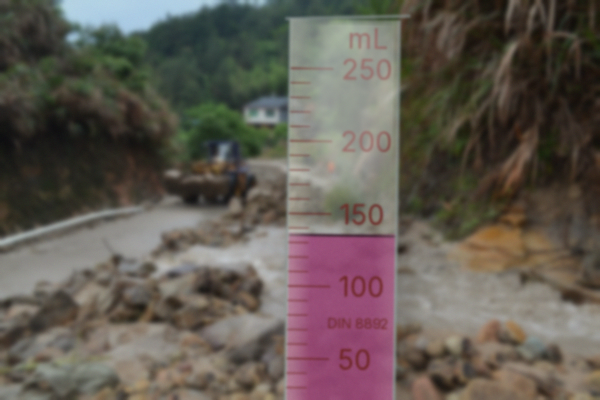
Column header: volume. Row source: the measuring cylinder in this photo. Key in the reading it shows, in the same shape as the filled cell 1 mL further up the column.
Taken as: 135 mL
